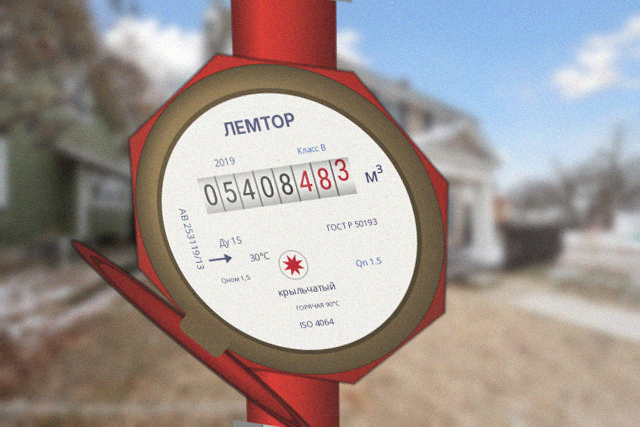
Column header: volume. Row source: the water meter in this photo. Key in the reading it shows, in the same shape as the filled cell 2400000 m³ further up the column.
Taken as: 5408.483 m³
